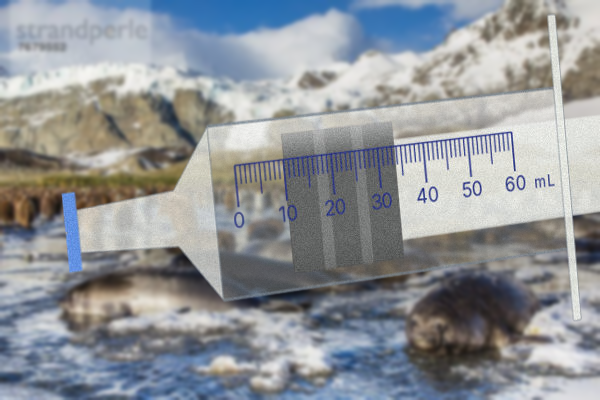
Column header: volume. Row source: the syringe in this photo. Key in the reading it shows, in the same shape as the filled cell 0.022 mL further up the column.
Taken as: 10 mL
